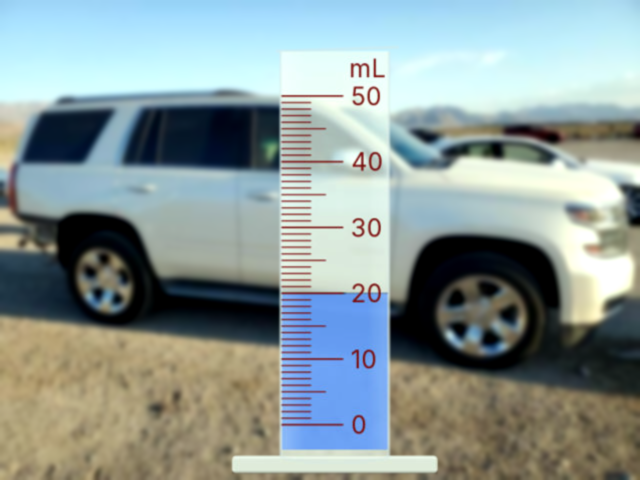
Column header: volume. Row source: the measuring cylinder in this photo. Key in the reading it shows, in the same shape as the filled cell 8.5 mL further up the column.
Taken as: 20 mL
